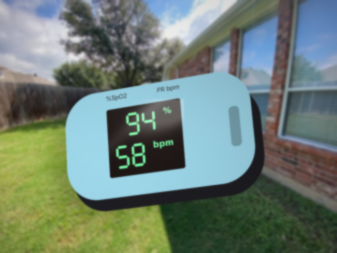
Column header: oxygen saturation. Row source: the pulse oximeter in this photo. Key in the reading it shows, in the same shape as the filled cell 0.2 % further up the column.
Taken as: 94 %
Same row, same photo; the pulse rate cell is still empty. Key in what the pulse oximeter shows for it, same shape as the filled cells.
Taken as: 58 bpm
